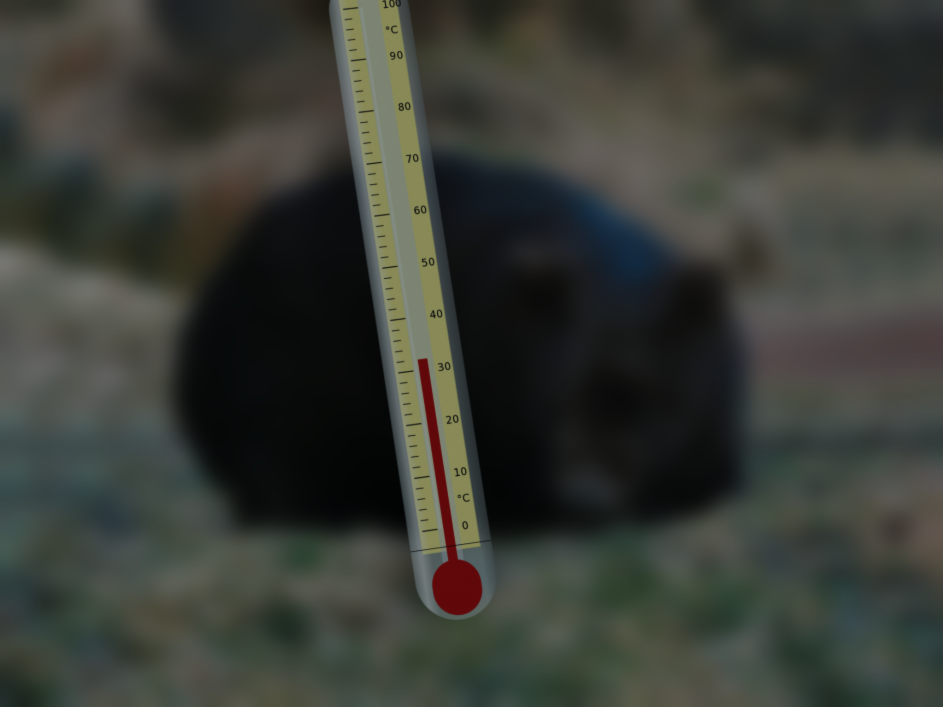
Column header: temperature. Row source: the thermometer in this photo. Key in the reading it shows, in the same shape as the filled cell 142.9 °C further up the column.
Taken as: 32 °C
